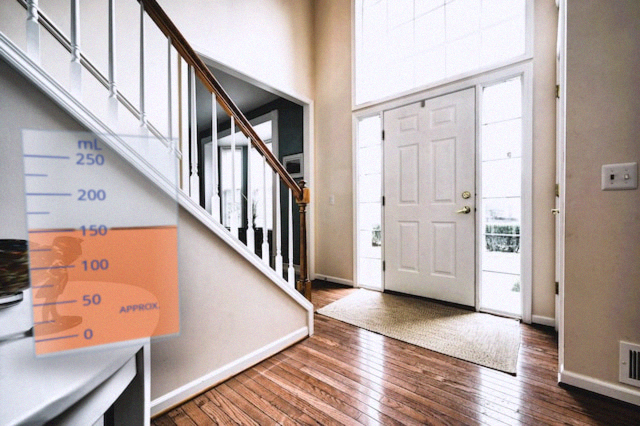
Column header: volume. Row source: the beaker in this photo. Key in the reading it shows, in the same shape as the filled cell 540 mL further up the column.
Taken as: 150 mL
